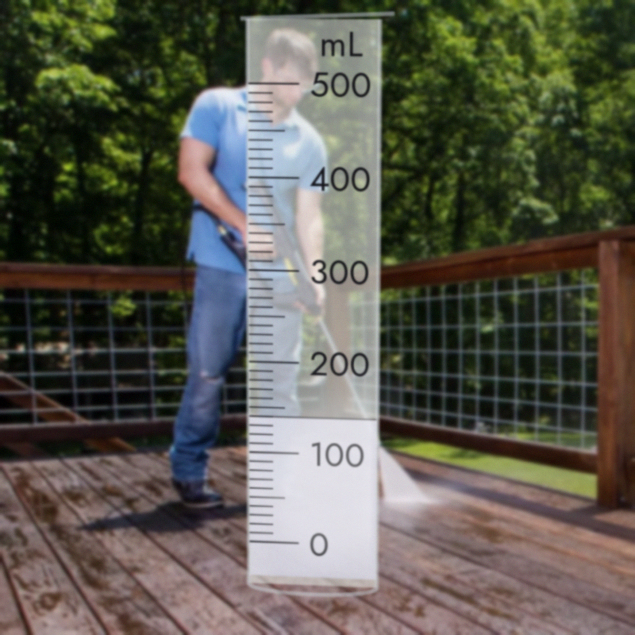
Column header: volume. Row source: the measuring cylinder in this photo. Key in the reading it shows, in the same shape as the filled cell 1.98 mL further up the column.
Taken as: 140 mL
